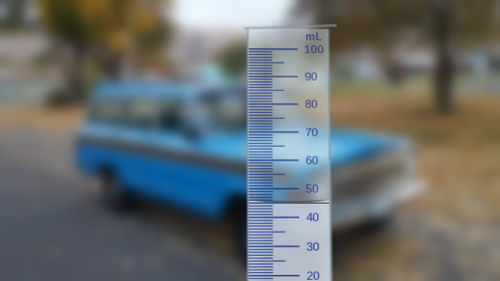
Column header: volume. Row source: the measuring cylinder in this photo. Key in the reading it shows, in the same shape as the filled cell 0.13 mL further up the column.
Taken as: 45 mL
